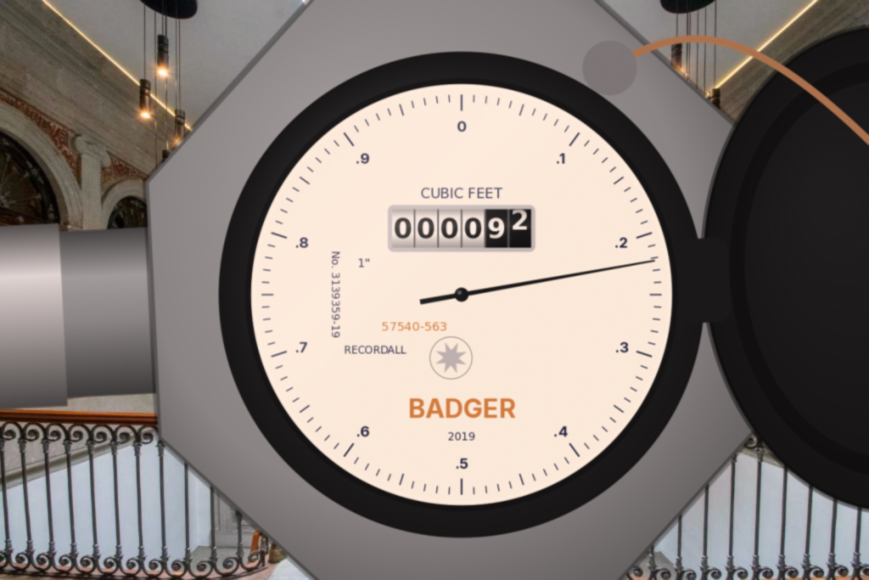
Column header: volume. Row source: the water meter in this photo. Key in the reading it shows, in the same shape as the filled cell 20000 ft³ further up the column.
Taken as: 92.22 ft³
